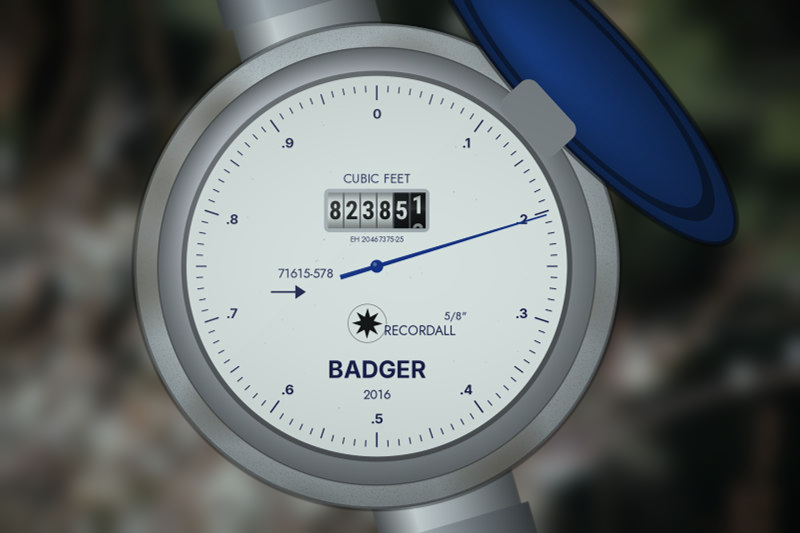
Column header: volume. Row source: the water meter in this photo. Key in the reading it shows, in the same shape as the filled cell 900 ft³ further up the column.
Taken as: 823851.20 ft³
